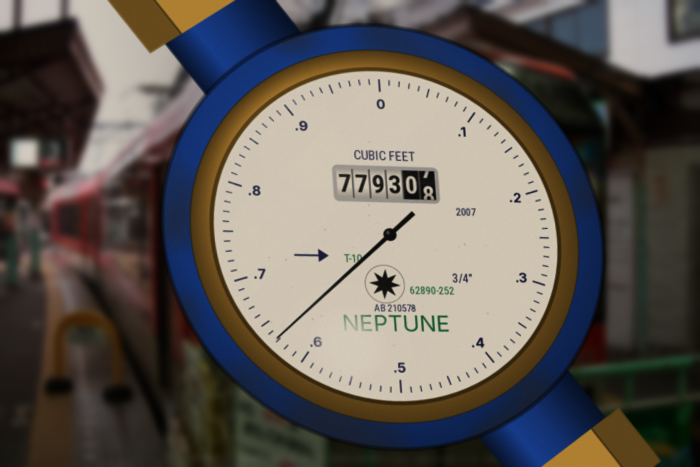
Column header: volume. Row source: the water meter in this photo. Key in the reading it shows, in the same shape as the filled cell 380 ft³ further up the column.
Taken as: 779307.63 ft³
